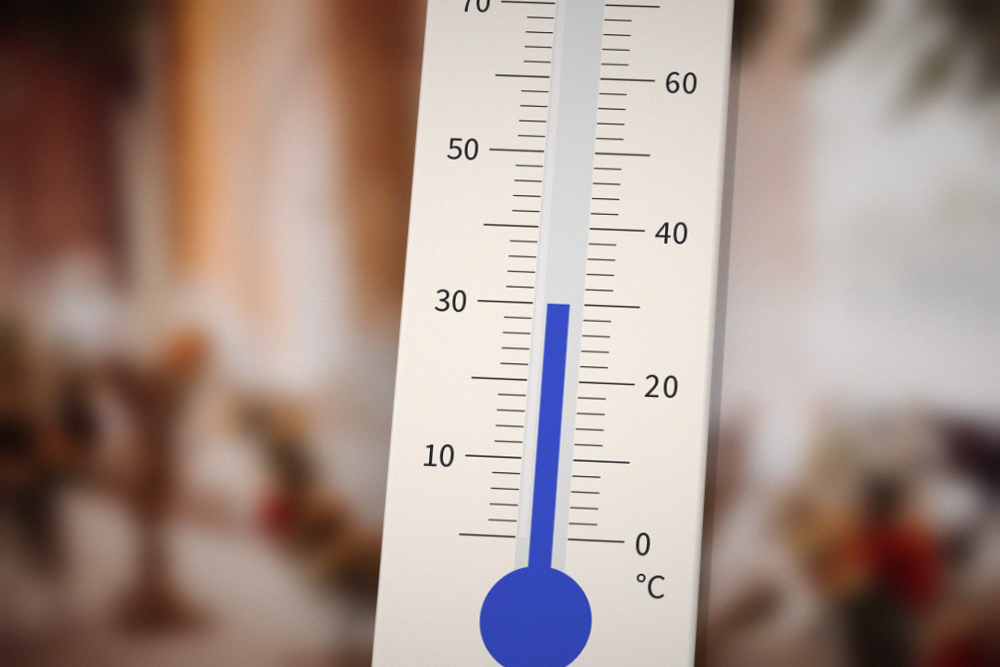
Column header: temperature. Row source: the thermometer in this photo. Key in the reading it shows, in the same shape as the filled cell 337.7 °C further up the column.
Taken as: 30 °C
